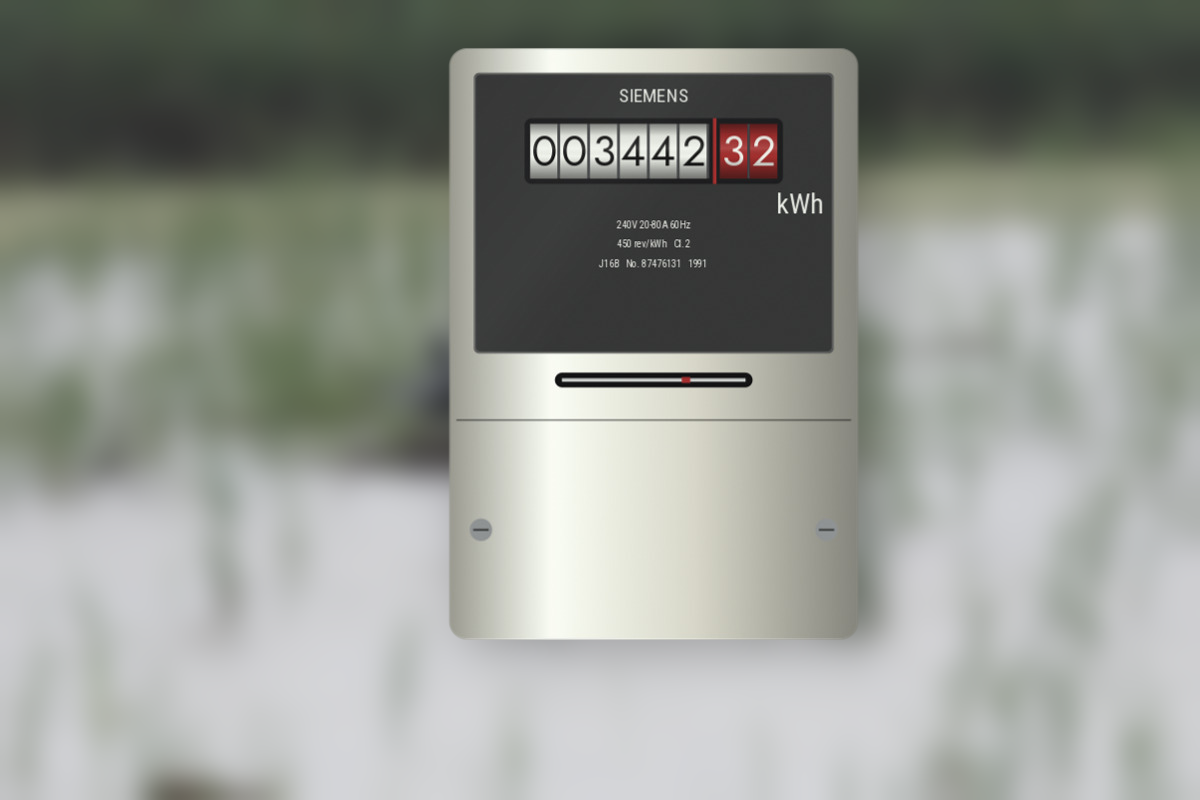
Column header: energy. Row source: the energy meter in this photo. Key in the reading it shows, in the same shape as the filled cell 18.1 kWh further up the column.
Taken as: 3442.32 kWh
